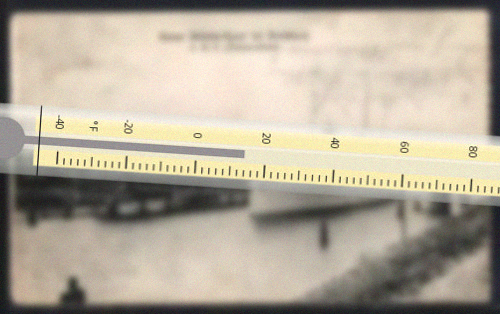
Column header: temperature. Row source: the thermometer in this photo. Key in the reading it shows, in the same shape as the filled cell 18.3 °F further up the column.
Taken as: 14 °F
